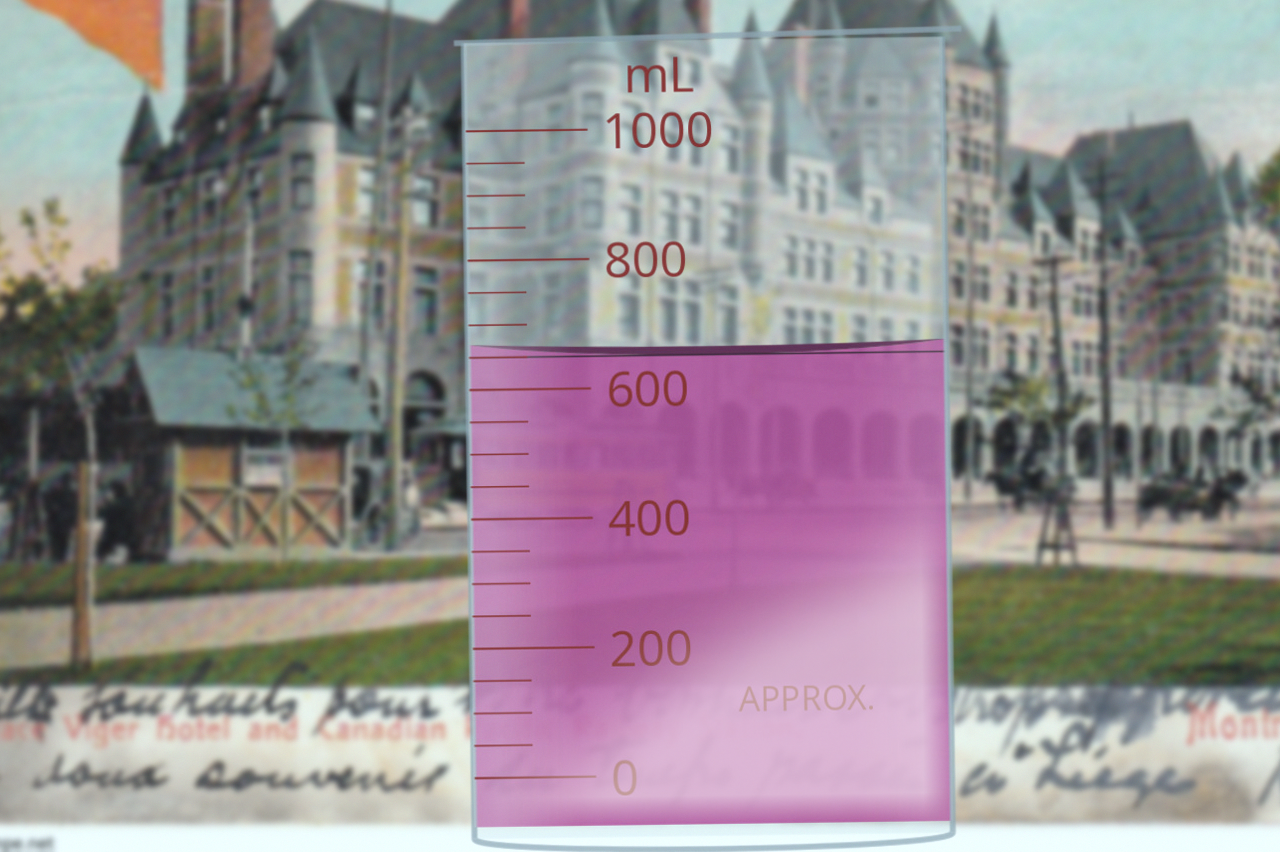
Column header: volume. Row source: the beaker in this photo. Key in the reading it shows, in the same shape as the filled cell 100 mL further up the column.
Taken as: 650 mL
